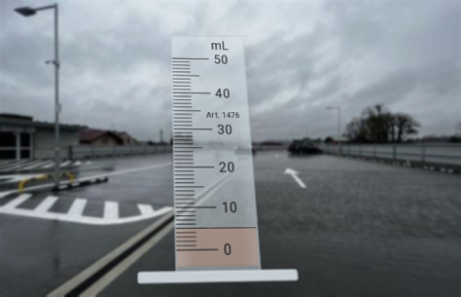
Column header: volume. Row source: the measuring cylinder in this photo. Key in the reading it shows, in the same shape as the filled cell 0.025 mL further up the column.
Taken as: 5 mL
